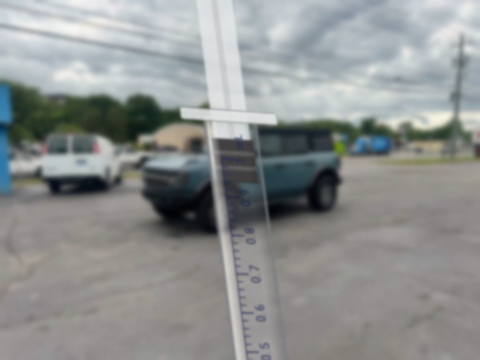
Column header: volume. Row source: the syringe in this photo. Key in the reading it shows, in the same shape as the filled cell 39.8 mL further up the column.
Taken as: 0.94 mL
